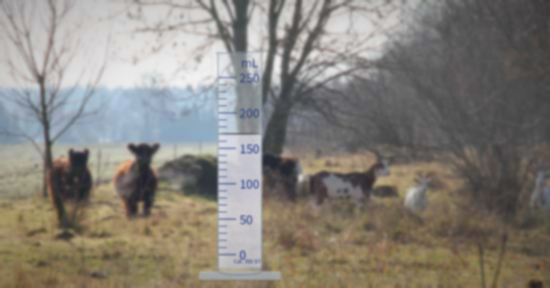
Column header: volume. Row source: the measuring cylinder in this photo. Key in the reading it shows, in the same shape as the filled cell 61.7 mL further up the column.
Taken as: 170 mL
